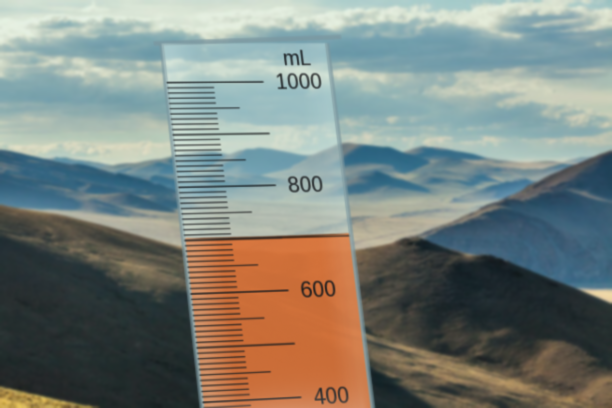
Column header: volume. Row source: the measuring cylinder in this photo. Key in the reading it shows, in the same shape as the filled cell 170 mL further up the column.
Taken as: 700 mL
